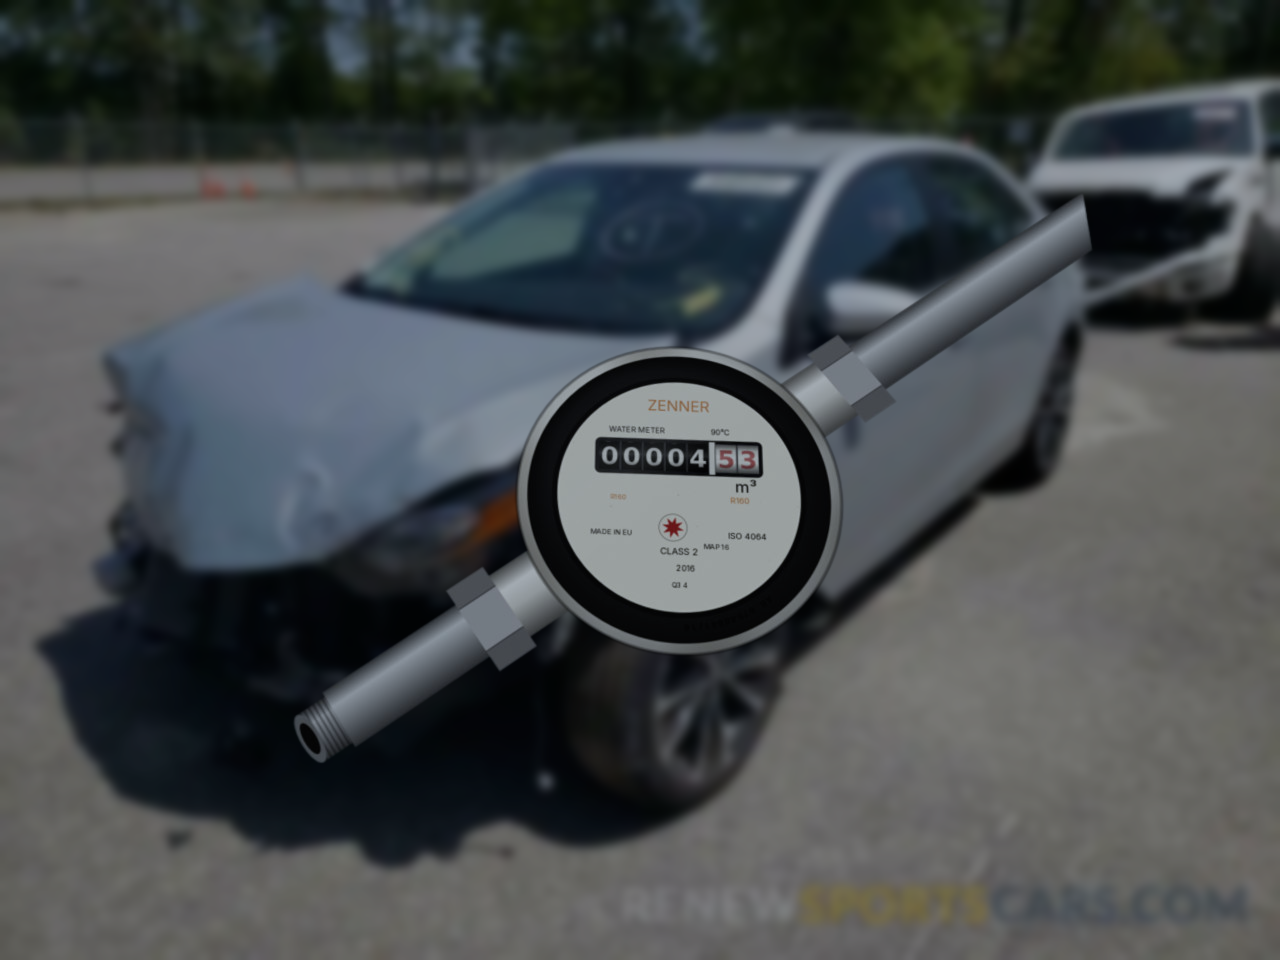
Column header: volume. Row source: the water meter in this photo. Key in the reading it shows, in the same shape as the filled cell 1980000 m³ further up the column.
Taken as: 4.53 m³
